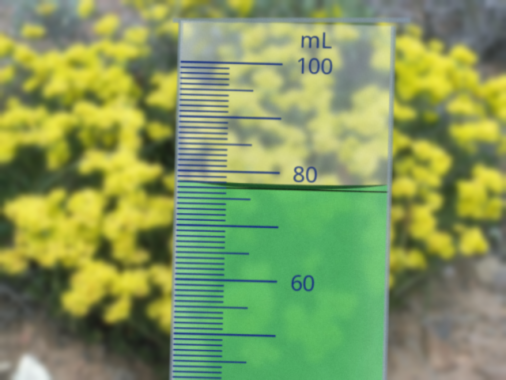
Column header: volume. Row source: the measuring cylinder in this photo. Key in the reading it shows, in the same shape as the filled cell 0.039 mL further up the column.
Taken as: 77 mL
